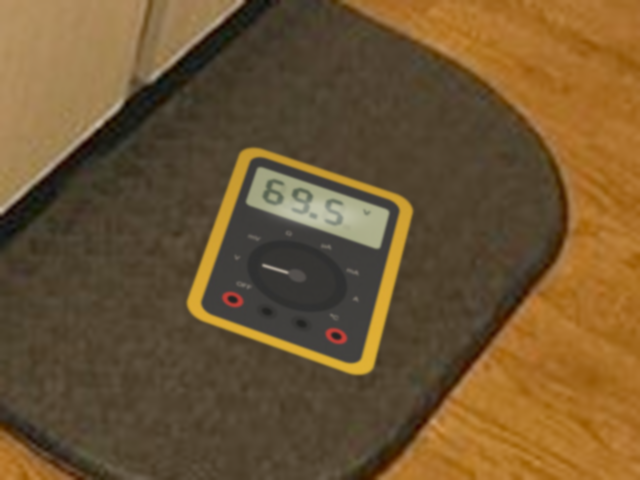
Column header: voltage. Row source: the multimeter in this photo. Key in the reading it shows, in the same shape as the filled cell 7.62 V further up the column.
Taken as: 69.5 V
